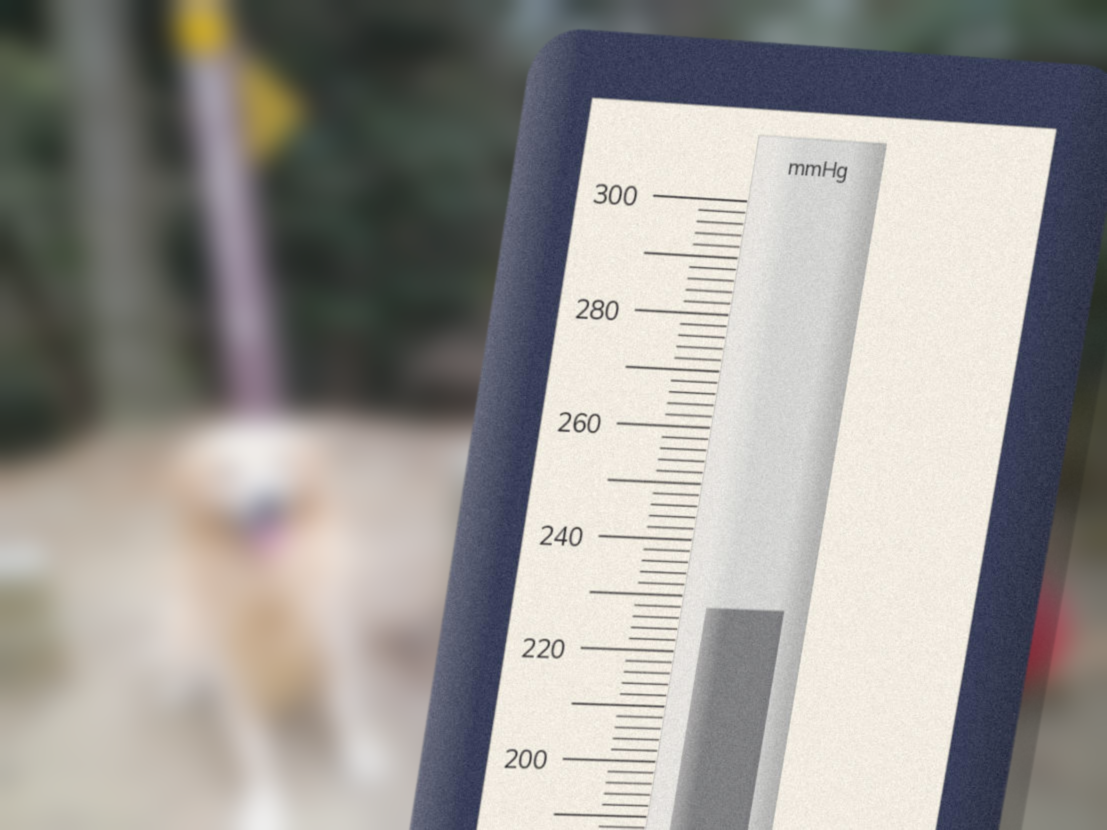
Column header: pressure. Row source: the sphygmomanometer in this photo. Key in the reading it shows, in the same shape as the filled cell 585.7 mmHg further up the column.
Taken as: 228 mmHg
